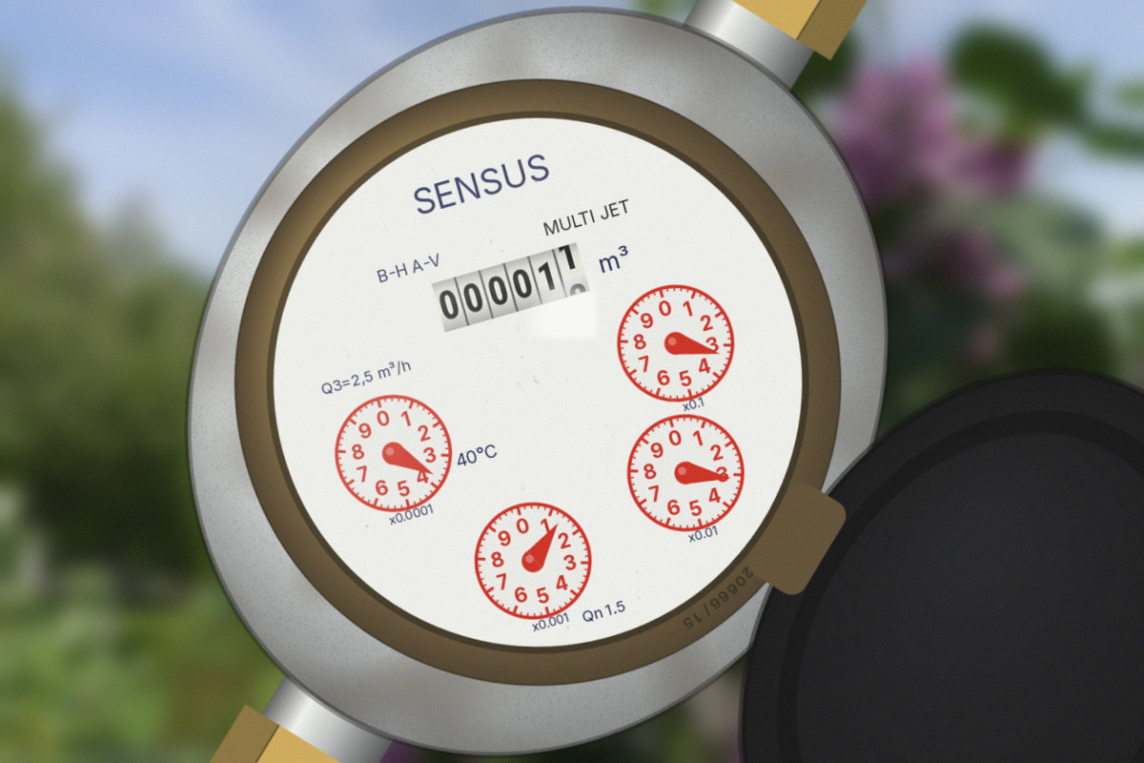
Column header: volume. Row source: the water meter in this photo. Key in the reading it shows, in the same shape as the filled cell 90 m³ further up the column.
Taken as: 11.3313 m³
